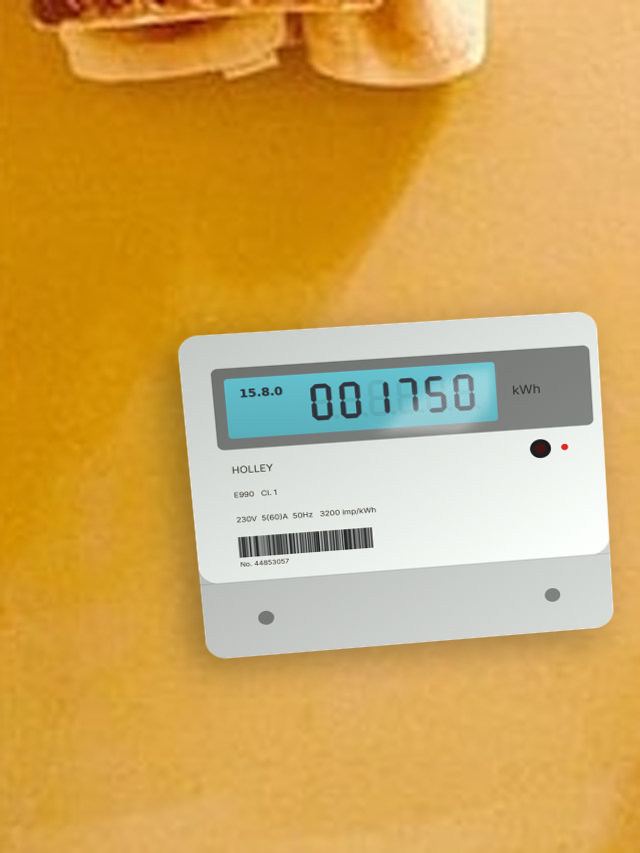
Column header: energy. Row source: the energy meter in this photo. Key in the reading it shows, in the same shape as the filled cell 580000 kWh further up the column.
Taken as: 1750 kWh
